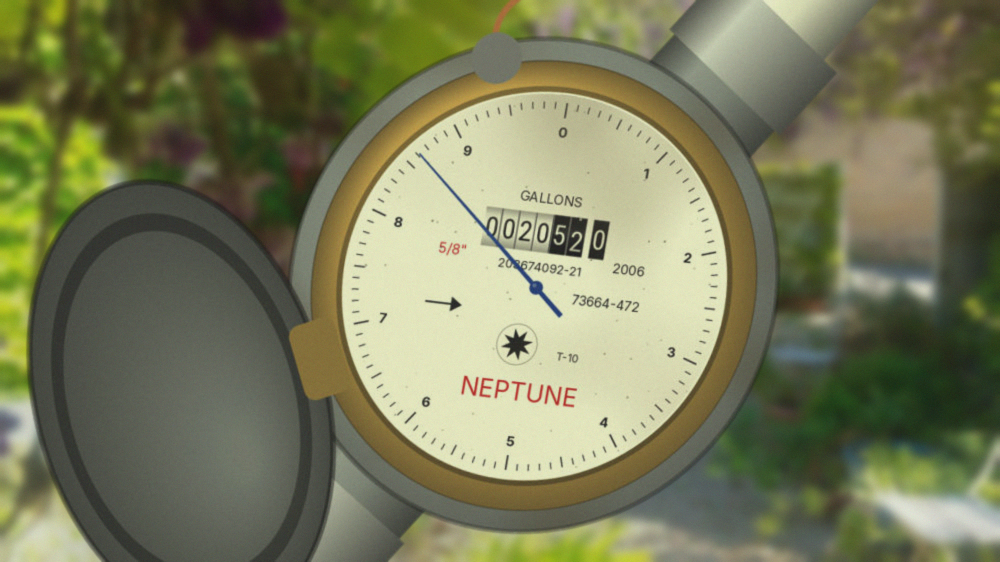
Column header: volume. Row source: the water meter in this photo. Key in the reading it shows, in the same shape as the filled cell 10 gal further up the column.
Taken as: 20518.6 gal
